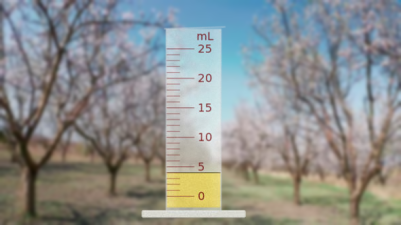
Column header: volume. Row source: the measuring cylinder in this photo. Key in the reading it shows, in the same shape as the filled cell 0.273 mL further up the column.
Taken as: 4 mL
